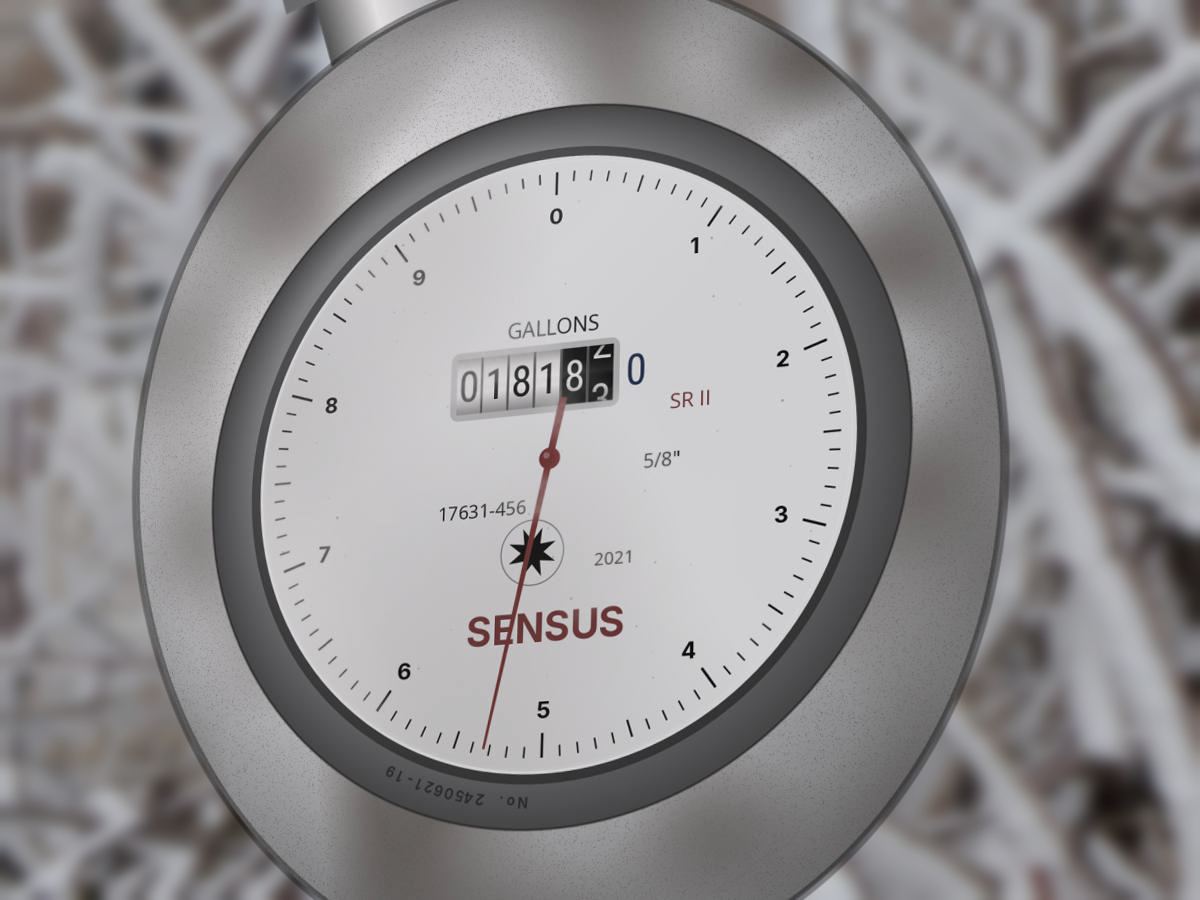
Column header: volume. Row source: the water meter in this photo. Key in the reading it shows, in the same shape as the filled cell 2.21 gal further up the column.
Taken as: 181825.3 gal
